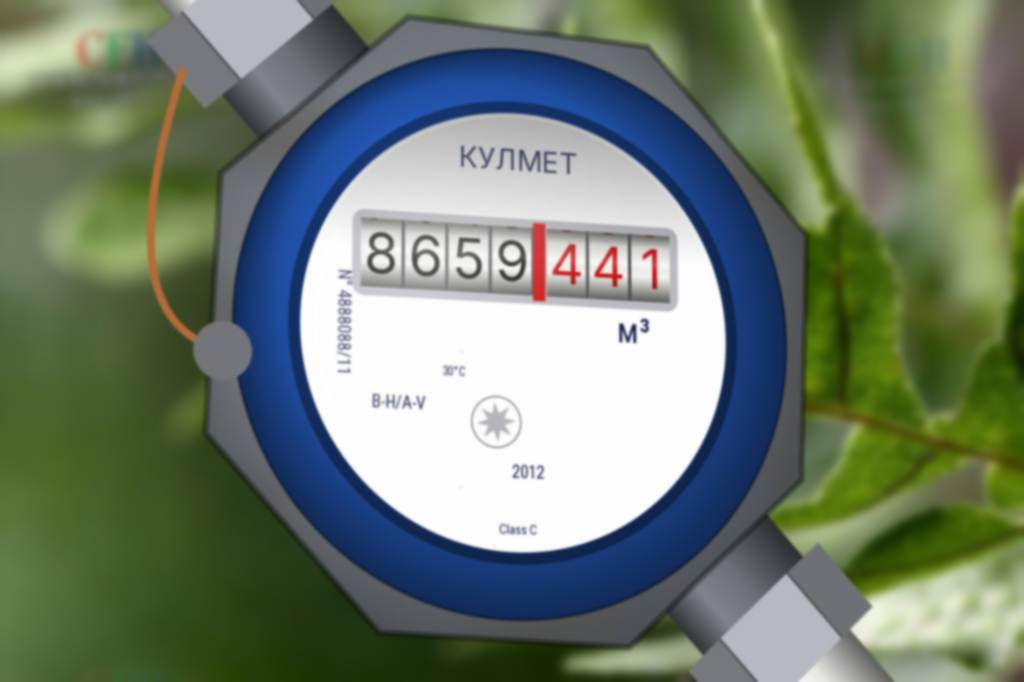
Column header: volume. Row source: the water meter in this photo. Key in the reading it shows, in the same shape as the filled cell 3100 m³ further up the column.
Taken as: 8659.441 m³
